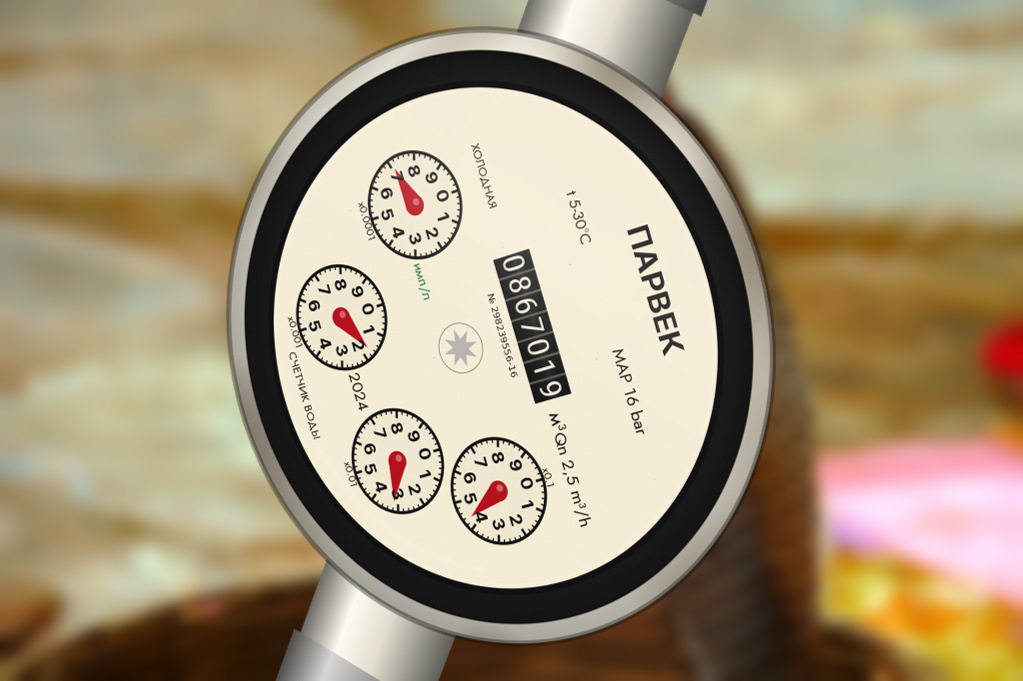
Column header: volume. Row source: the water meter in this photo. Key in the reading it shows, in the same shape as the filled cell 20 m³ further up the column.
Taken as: 867019.4317 m³
